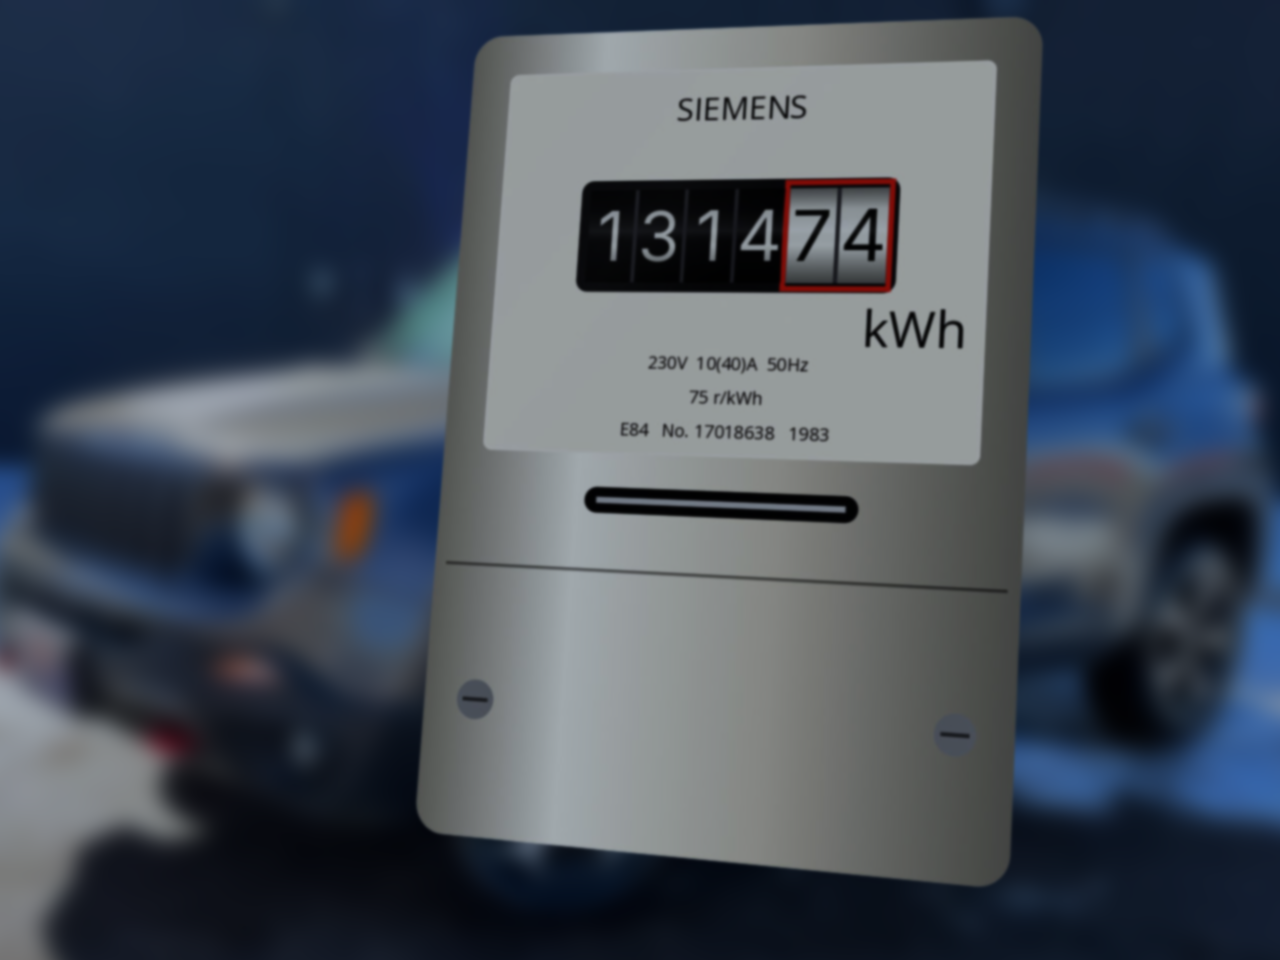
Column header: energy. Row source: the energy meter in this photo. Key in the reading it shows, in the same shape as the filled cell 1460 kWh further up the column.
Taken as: 1314.74 kWh
